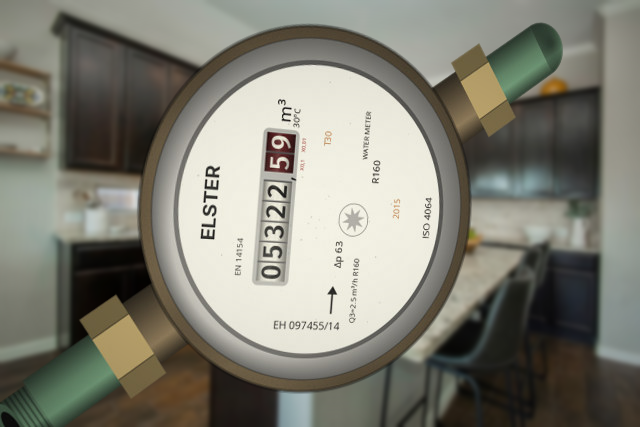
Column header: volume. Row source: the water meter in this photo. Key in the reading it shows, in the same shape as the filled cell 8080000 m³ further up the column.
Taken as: 5322.59 m³
